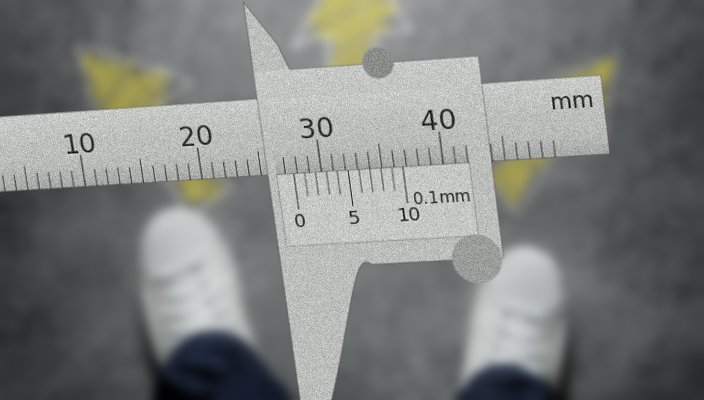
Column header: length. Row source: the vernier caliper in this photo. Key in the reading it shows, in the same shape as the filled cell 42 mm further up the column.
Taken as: 27.7 mm
